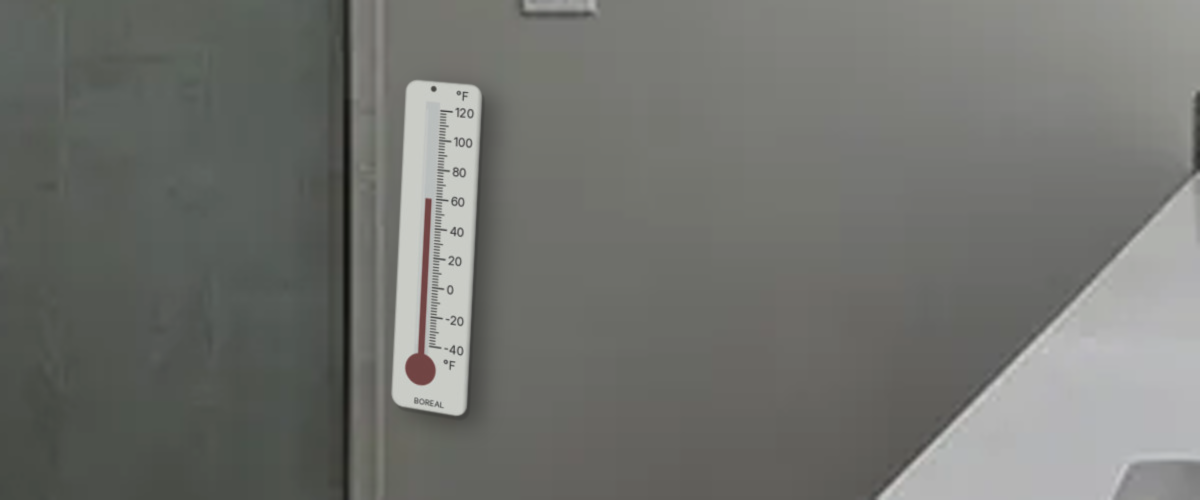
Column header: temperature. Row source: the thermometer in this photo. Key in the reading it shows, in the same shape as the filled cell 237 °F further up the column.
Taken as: 60 °F
